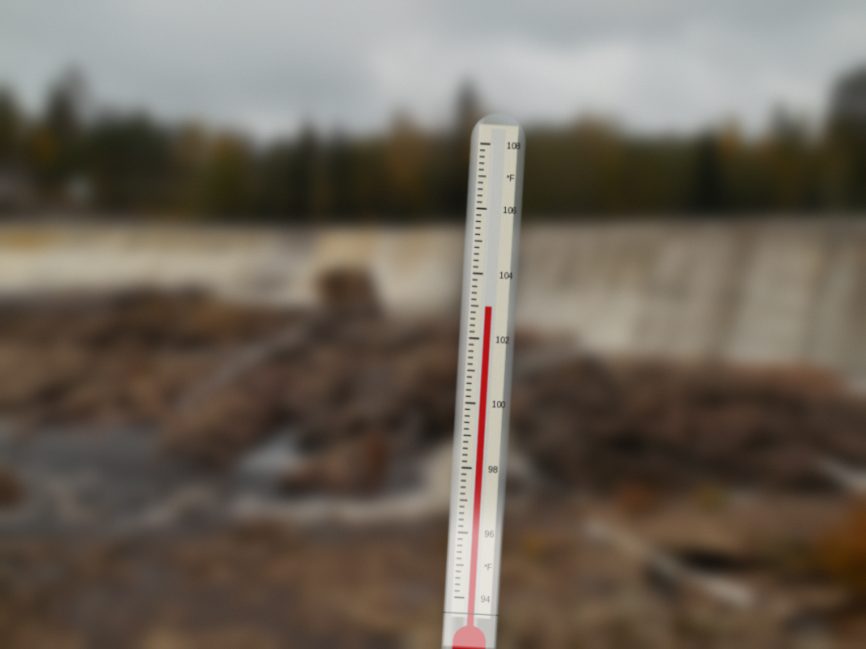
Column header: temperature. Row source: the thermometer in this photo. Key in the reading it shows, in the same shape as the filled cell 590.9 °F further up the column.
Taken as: 103 °F
